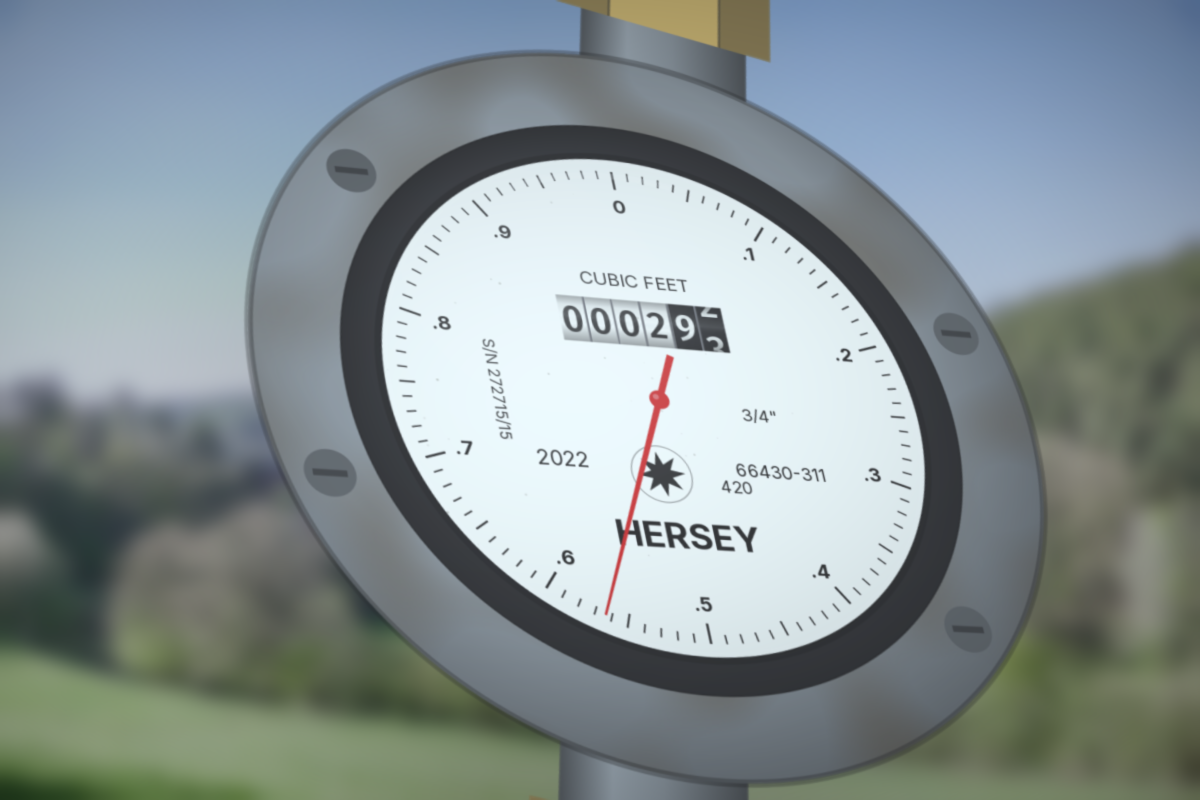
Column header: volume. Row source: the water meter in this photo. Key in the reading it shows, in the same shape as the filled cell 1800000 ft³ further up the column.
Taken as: 292.56 ft³
